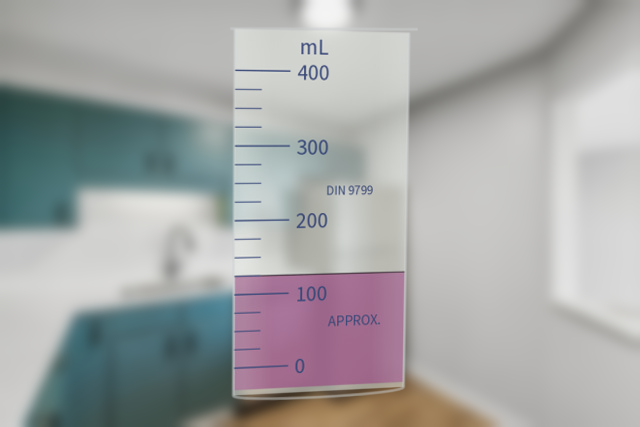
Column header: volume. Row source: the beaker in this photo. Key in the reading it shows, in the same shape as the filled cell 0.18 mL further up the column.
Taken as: 125 mL
